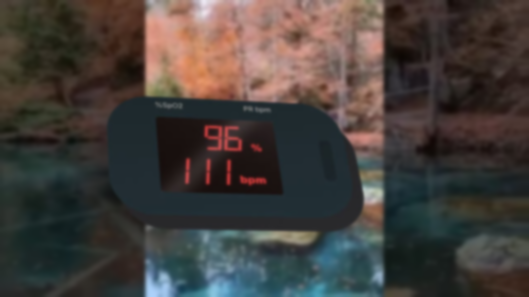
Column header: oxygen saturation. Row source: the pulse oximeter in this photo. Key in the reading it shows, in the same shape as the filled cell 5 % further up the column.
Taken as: 96 %
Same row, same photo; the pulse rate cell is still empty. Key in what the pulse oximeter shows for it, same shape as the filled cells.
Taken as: 111 bpm
